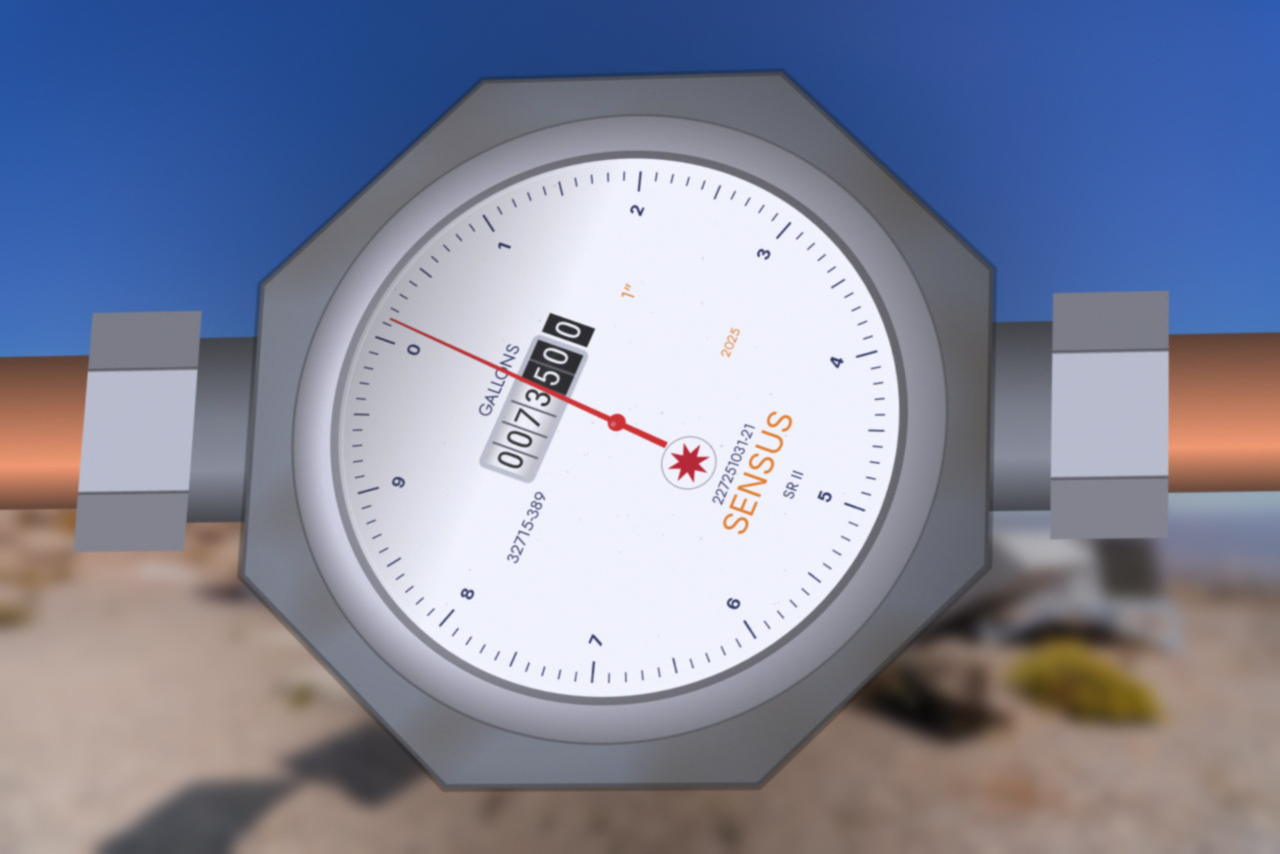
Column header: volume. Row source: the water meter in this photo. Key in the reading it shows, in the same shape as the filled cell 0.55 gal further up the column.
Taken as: 73500.1 gal
